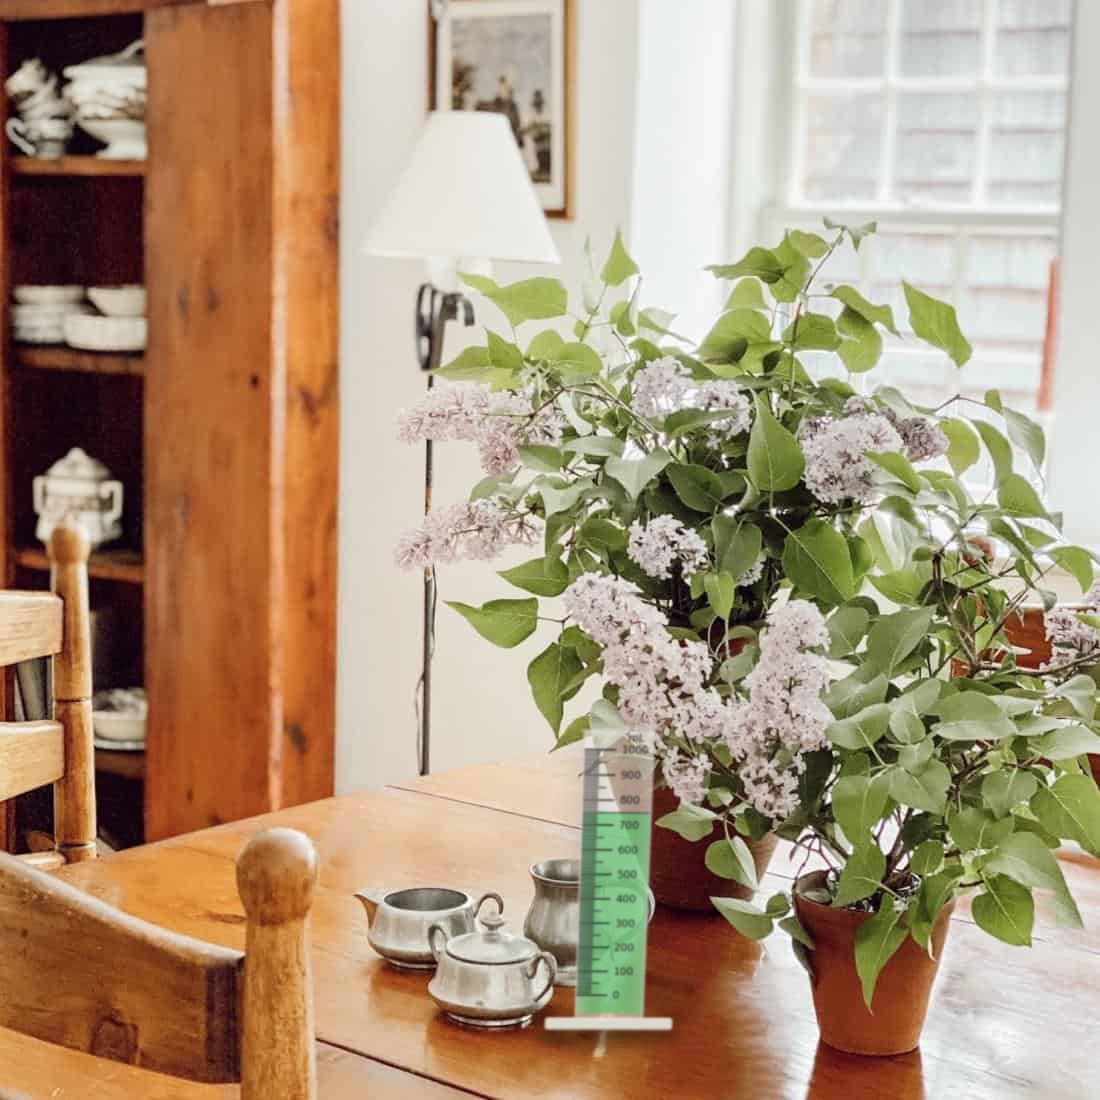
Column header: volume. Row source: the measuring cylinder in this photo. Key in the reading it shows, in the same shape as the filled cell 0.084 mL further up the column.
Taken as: 750 mL
